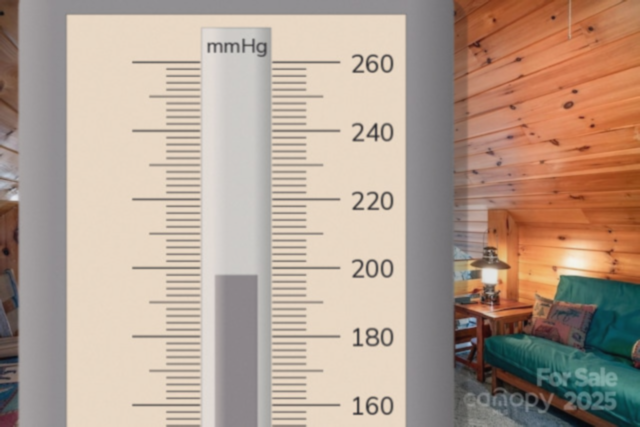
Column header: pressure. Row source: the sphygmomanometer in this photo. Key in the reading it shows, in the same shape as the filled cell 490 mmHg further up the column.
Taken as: 198 mmHg
